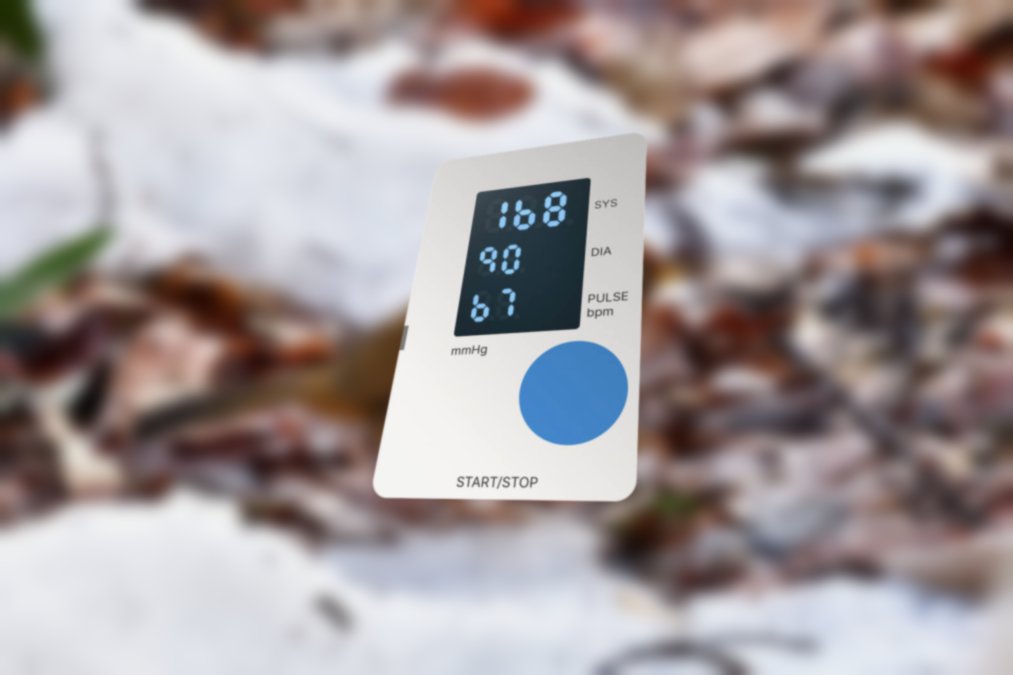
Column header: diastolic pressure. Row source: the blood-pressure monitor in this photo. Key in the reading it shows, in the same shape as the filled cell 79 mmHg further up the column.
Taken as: 90 mmHg
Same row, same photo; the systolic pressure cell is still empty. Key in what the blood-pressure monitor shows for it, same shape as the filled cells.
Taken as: 168 mmHg
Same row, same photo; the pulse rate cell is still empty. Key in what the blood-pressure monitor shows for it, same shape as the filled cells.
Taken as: 67 bpm
